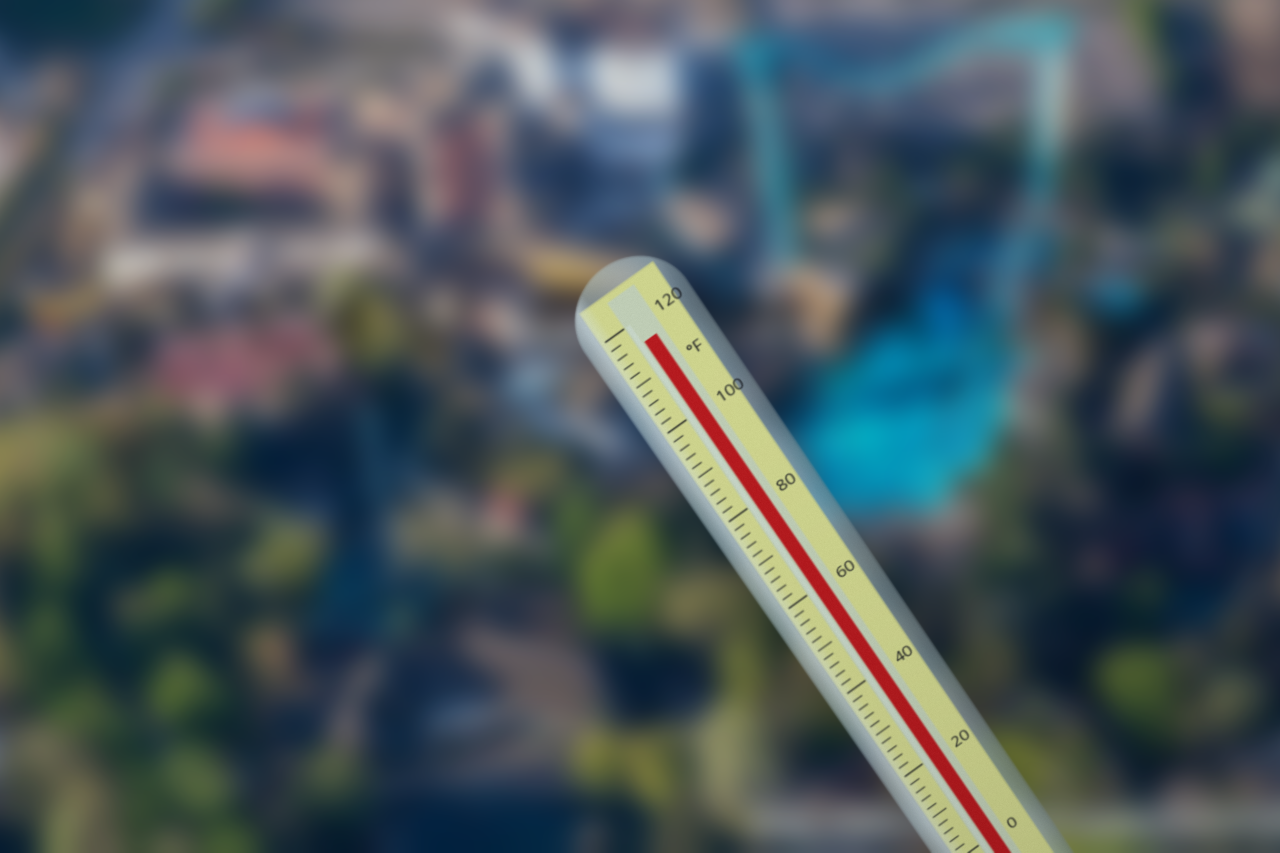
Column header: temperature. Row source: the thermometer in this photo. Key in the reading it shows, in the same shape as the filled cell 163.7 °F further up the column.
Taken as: 116 °F
